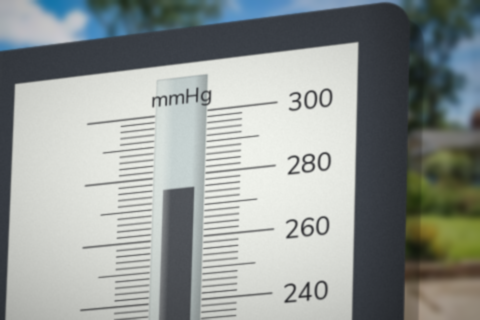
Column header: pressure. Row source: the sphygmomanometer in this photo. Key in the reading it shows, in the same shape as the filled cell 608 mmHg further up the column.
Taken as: 276 mmHg
